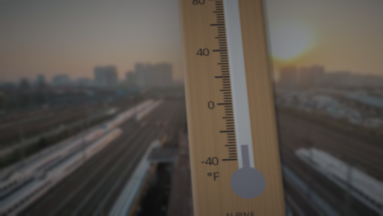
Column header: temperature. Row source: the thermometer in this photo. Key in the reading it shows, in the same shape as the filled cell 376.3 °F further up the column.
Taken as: -30 °F
